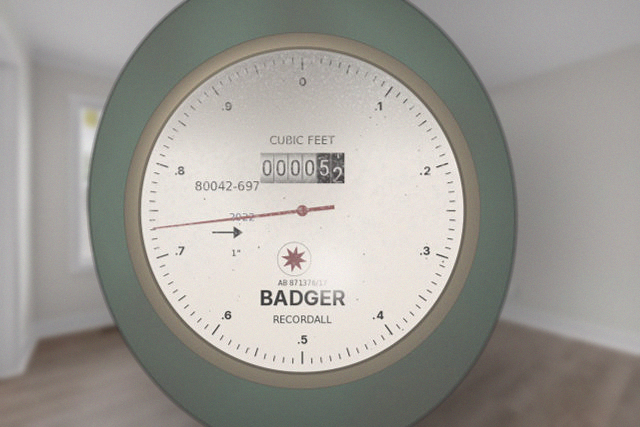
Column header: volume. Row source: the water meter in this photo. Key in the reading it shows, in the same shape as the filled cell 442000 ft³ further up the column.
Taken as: 51.73 ft³
